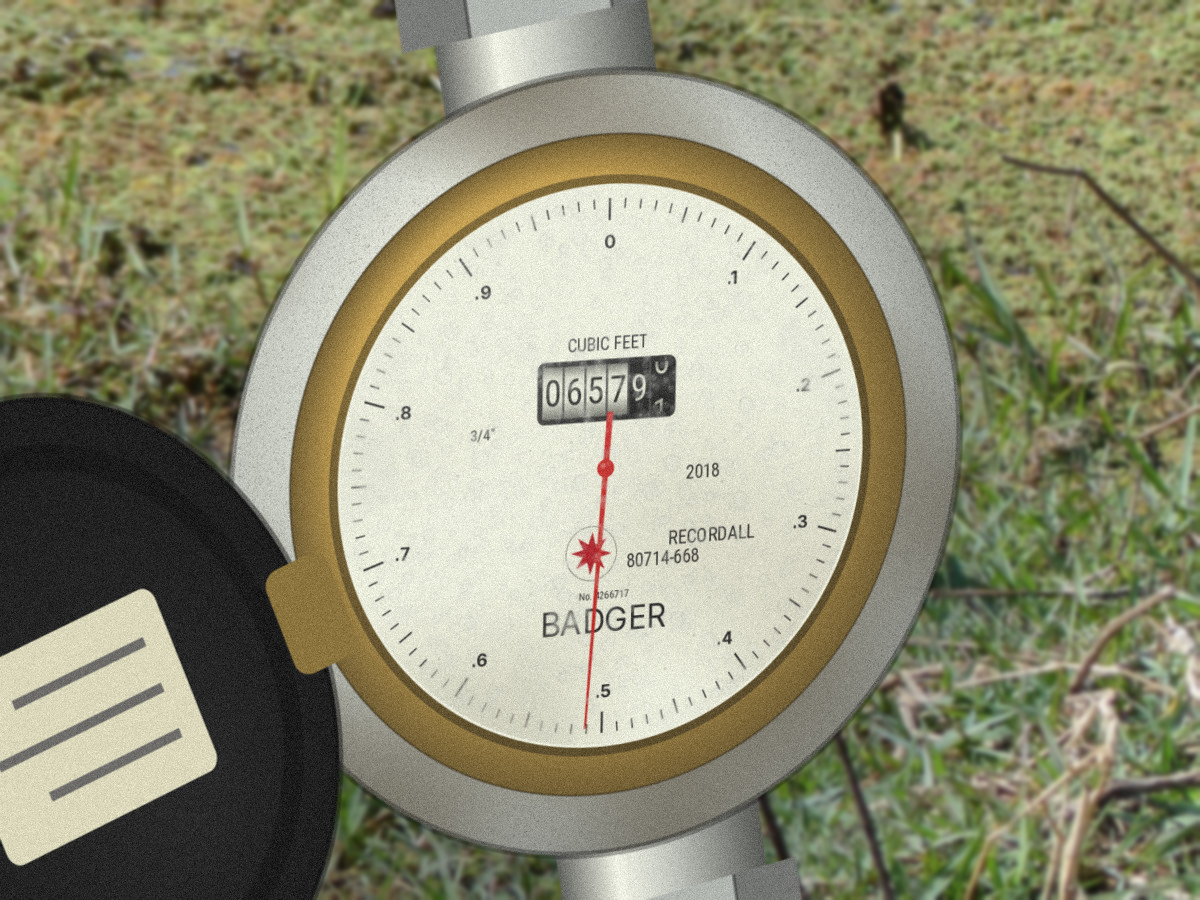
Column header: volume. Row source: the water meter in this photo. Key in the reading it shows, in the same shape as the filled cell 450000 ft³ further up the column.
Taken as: 65790.51 ft³
